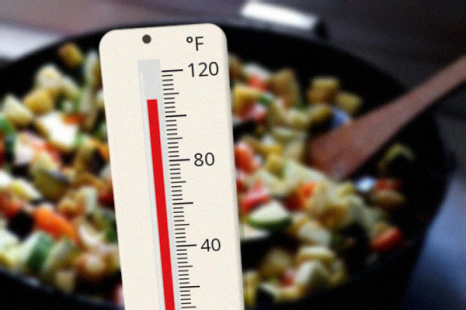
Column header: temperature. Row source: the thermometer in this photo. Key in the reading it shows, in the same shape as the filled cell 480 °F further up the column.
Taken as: 108 °F
